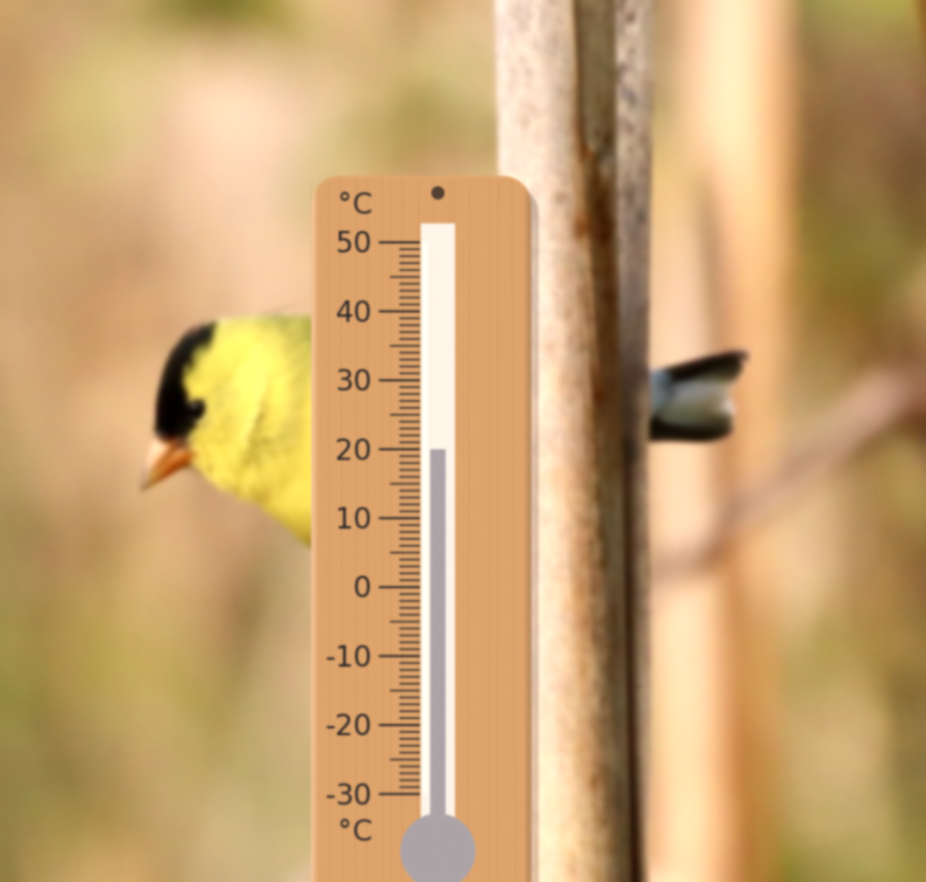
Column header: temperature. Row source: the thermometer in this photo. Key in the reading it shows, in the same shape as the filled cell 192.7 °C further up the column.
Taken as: 20 °C
